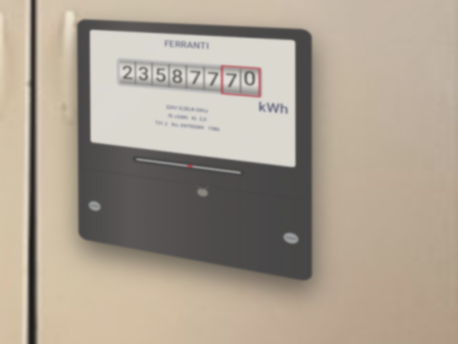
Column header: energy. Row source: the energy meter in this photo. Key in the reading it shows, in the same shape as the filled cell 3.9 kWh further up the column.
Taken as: 235877.70 kWh
